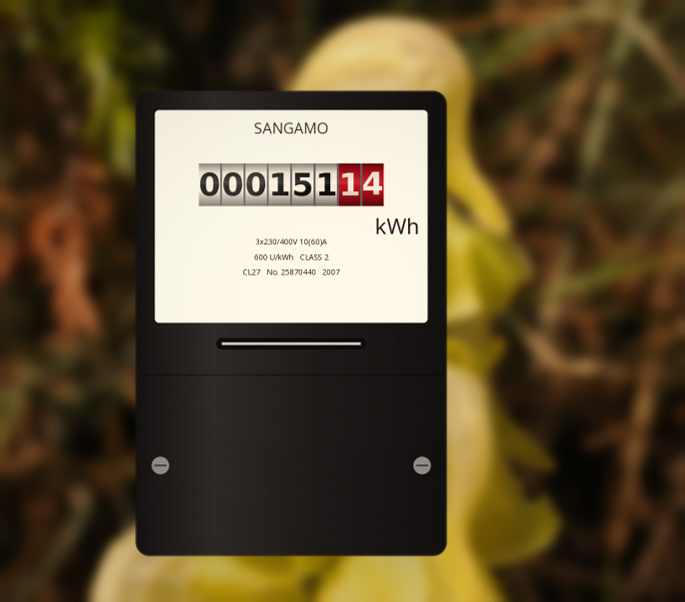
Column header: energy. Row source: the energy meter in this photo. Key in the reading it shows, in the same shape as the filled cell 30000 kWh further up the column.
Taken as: 151.14 kWh
